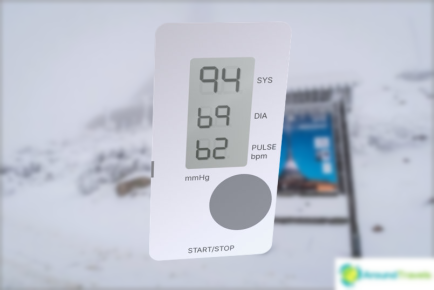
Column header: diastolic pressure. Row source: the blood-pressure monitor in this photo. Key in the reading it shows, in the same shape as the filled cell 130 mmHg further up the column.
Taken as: 69 mmHg
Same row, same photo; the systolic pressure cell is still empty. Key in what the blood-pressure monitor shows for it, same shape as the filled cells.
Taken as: 94 mmHg
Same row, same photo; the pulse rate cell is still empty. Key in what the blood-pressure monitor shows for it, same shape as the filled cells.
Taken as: 62 bpm
